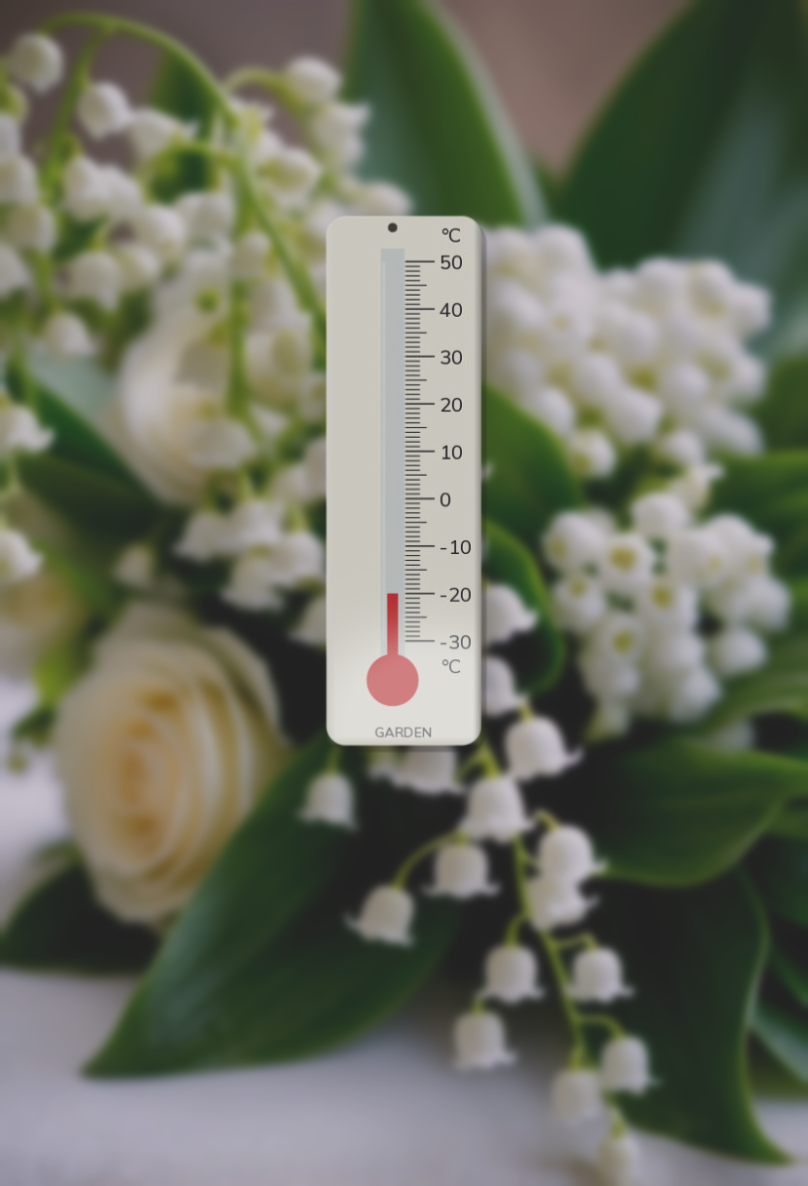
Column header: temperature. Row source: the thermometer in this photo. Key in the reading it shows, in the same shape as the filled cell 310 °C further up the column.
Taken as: -20 °C
